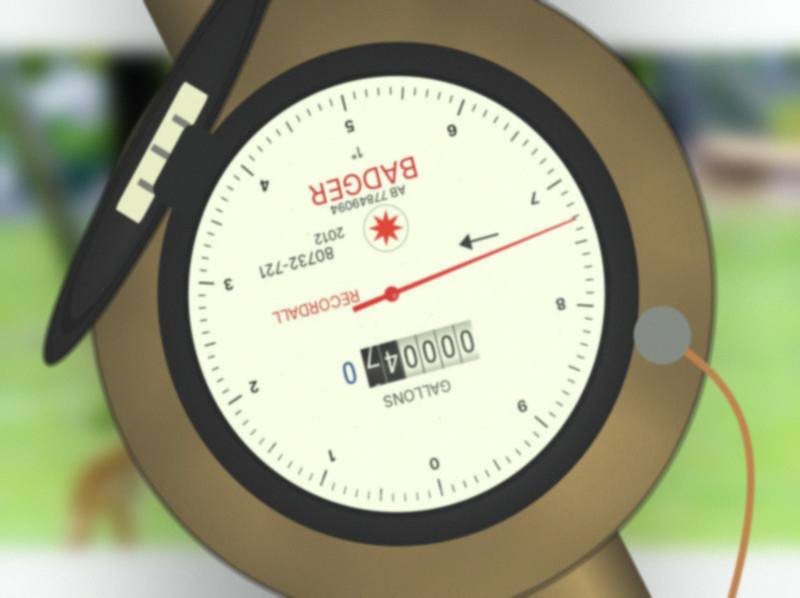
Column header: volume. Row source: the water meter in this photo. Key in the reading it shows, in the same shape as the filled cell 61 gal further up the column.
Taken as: 467.3 gal
